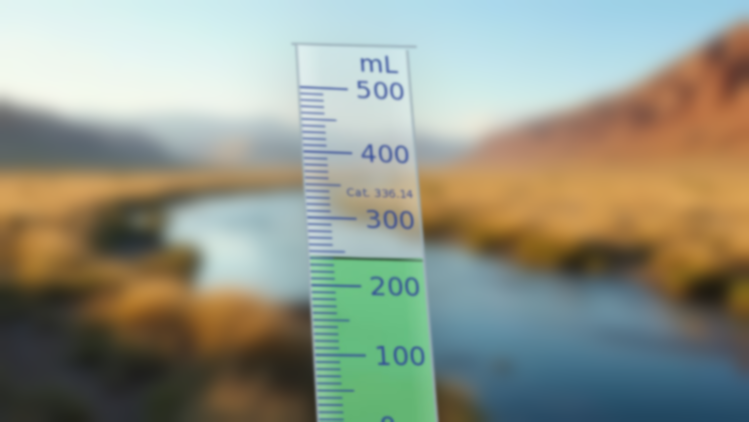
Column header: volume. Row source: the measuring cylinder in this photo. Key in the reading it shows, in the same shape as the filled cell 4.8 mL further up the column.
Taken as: 240 mL
